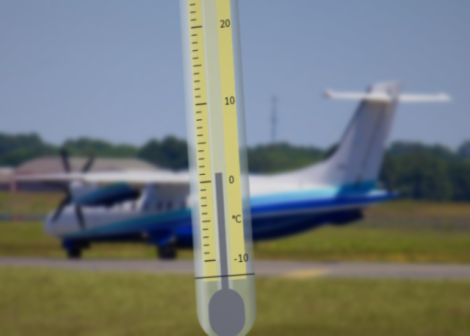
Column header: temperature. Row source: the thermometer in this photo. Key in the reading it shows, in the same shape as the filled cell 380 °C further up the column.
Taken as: 1 °C
